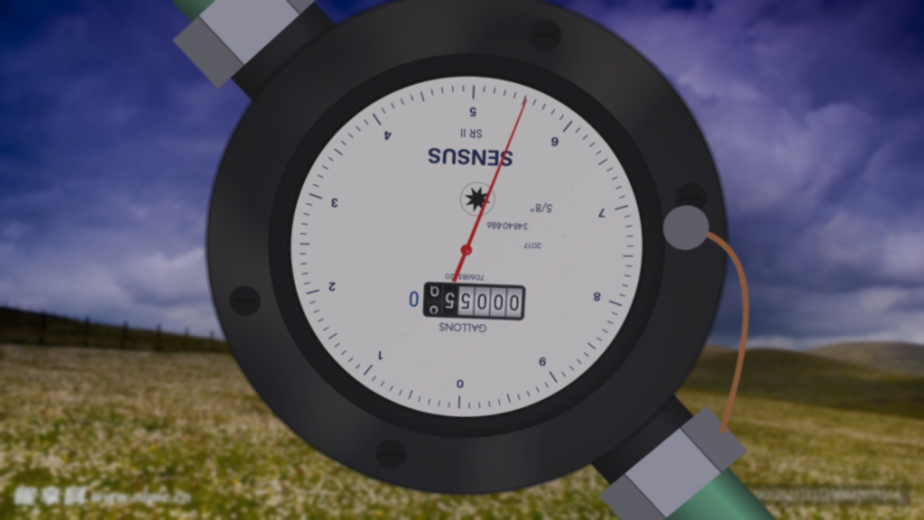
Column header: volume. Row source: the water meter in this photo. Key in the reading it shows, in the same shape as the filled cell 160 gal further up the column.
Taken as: 5585.5 gal
